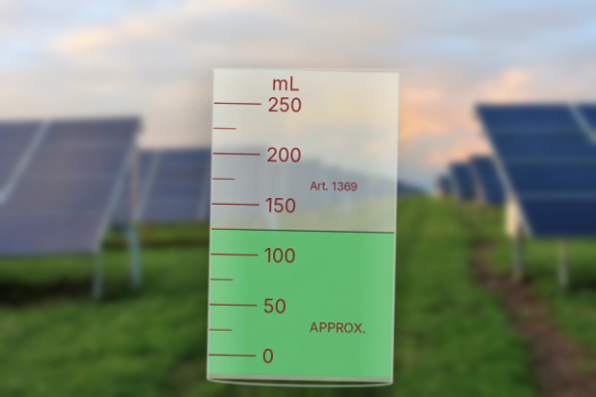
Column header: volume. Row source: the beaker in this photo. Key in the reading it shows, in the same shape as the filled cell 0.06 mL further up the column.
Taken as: 125 mL
